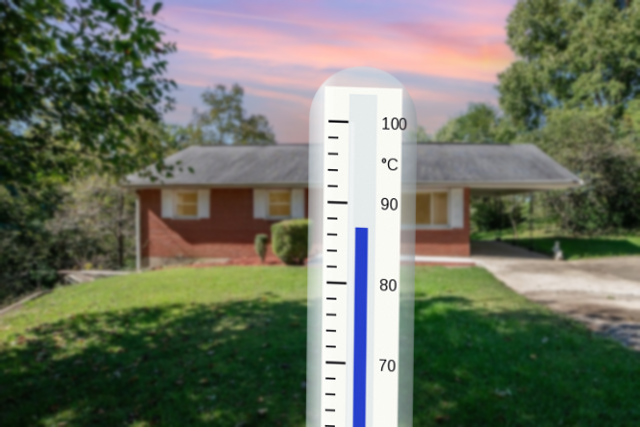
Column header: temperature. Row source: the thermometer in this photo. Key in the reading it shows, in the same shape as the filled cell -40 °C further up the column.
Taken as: 87 °C
